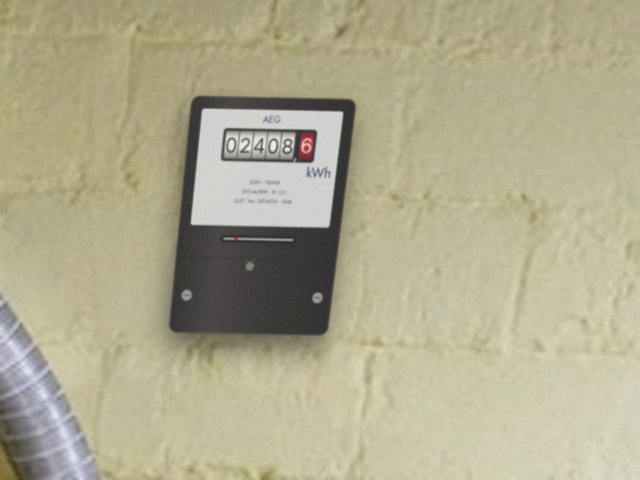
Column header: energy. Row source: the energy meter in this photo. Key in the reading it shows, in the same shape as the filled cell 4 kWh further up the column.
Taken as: 2408.6 kWh
